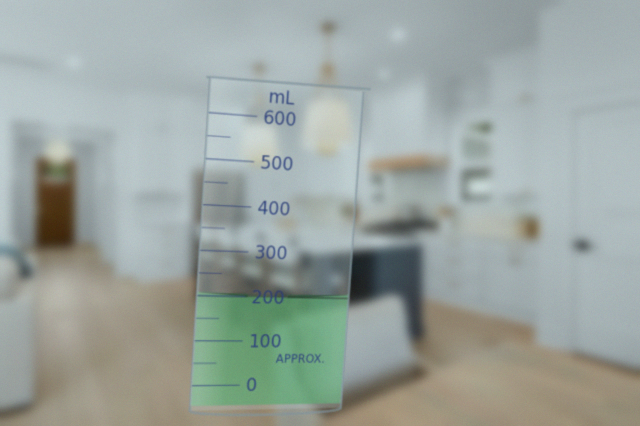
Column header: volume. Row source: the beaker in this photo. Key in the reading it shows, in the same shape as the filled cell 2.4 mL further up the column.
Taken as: 200 mL
